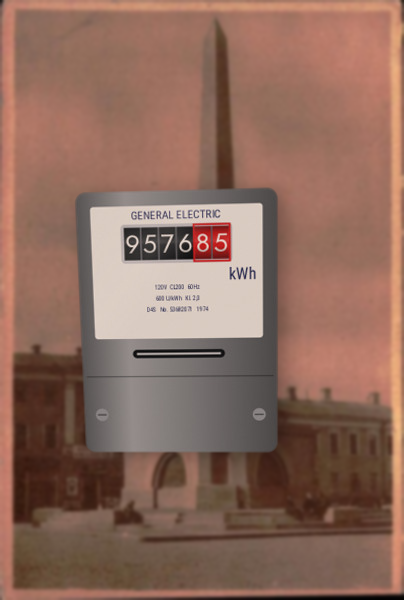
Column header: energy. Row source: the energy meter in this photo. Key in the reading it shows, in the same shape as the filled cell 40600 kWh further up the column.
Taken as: 9576.85 kWh
